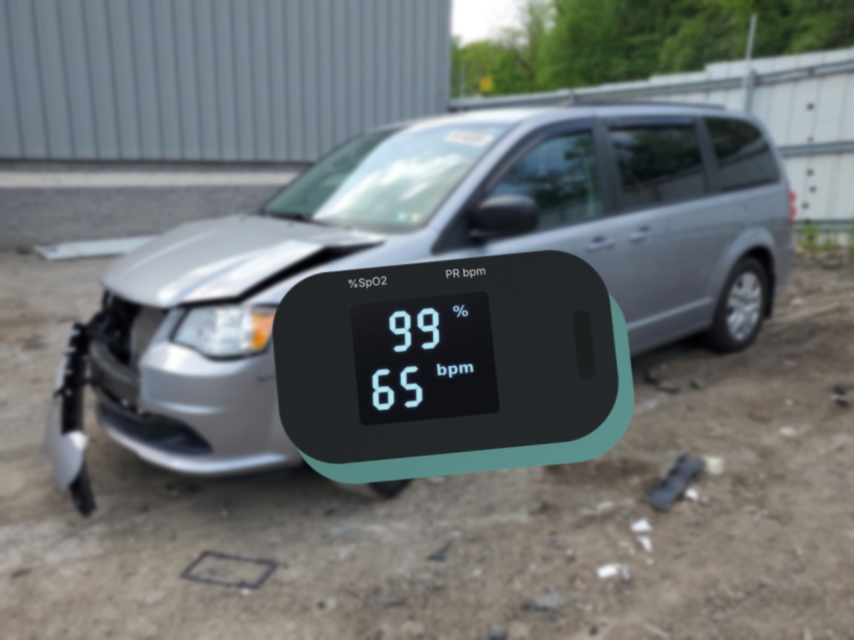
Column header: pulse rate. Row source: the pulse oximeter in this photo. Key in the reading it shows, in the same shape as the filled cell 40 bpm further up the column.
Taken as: 65 bpm
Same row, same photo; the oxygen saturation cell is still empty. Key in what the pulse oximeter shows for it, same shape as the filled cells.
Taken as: 99 %
